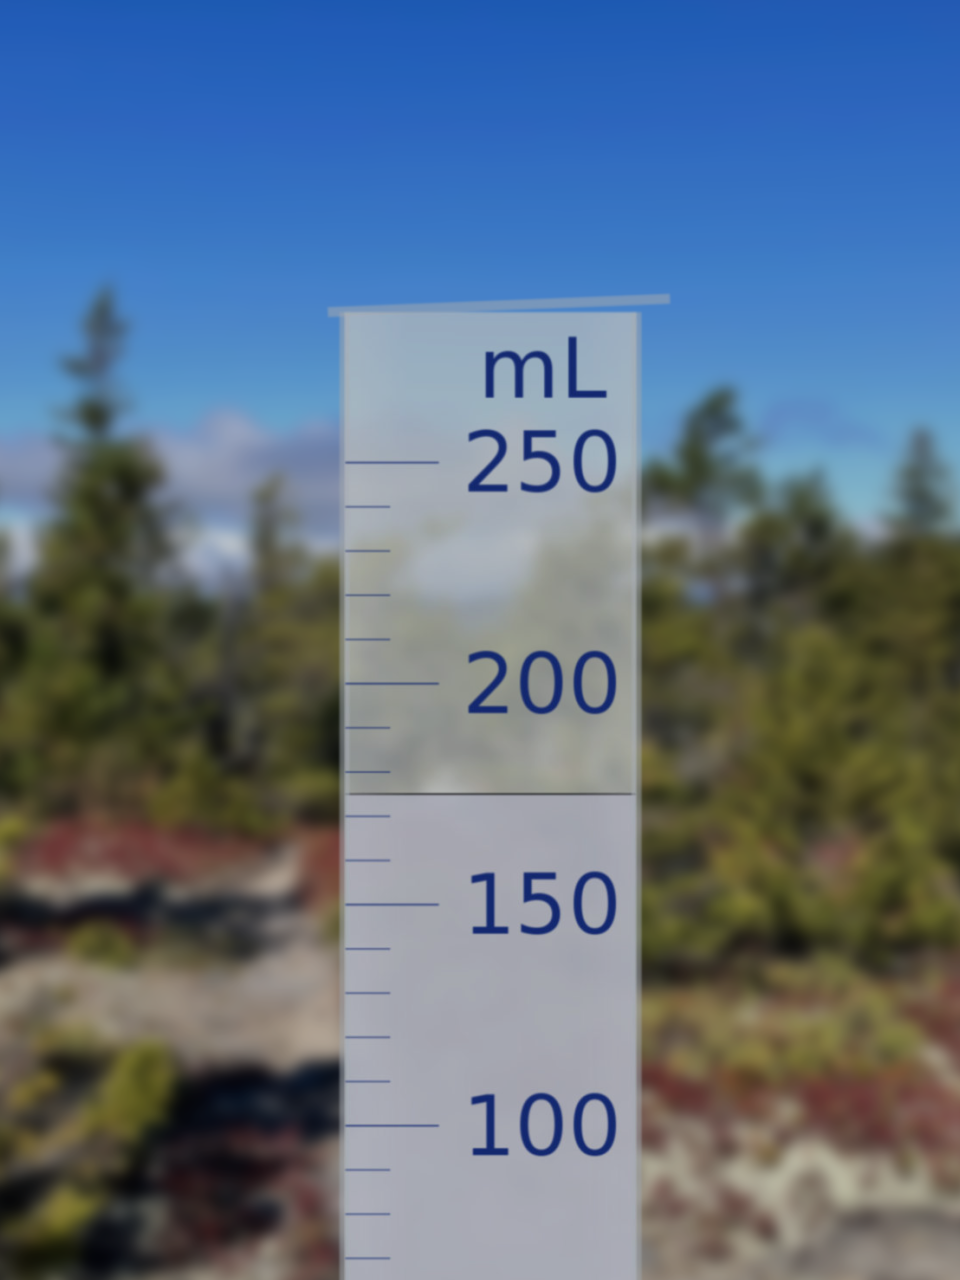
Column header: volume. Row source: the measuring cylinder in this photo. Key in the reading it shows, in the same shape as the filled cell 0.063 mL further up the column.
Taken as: 175 mL
